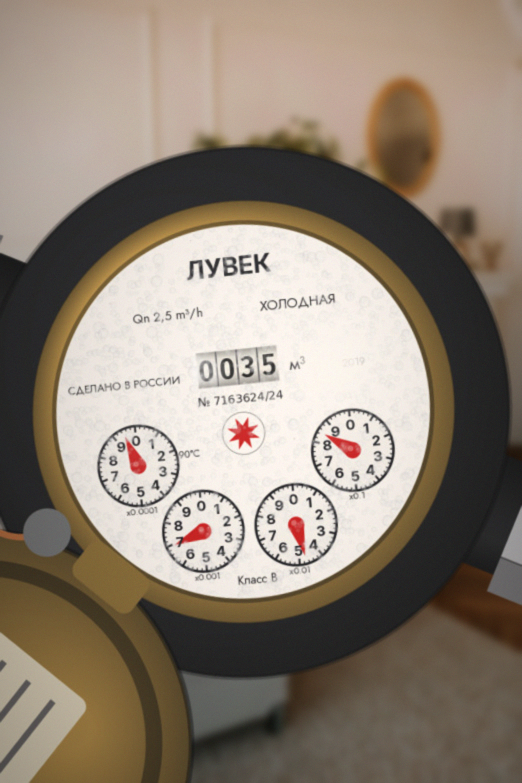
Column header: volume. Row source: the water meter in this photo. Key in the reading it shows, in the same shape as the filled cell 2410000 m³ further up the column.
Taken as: 35.8469 m³
